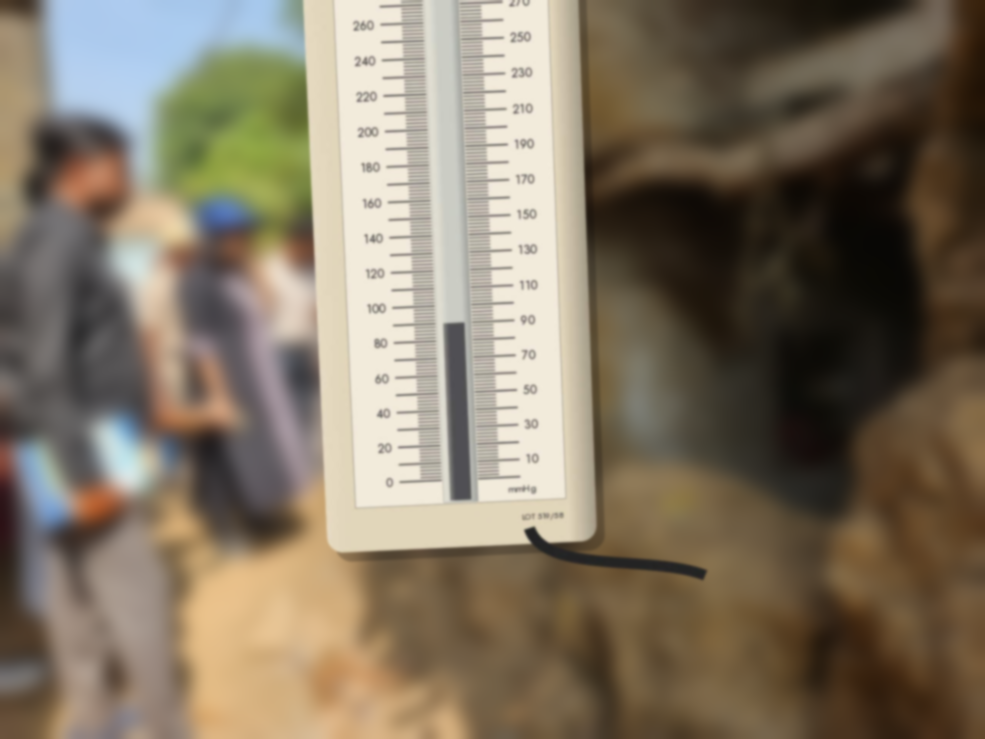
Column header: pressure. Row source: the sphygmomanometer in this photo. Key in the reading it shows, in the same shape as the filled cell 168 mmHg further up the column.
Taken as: 90 mmHg
